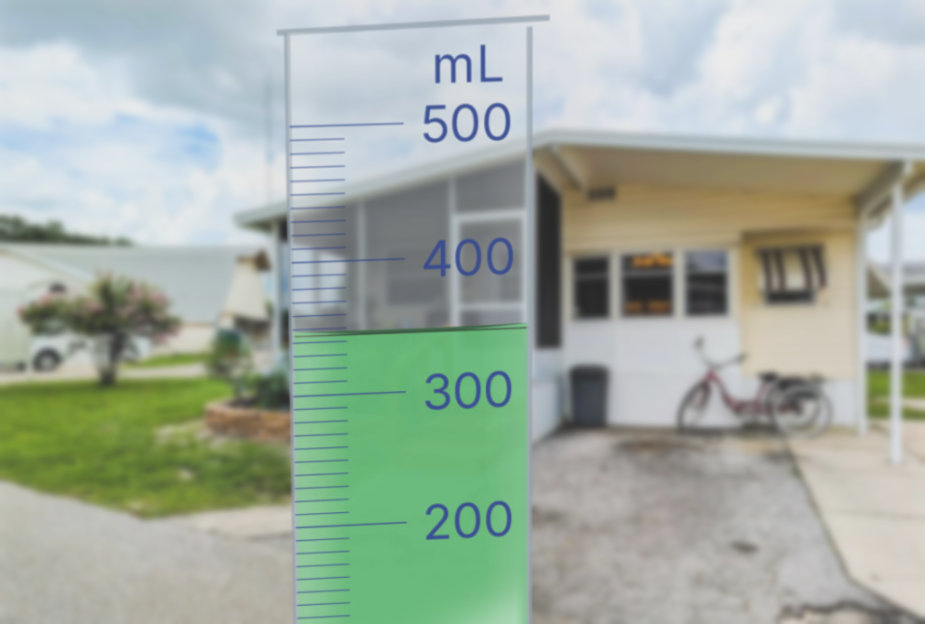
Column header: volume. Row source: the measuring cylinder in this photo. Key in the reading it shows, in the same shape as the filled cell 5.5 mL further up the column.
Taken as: 345 mL
